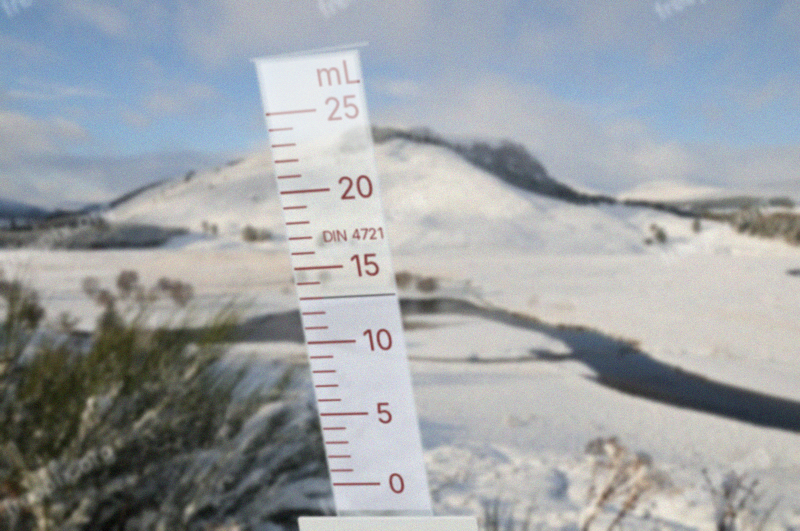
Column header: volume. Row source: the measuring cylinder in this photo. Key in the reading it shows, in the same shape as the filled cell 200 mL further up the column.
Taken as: 13 mL
